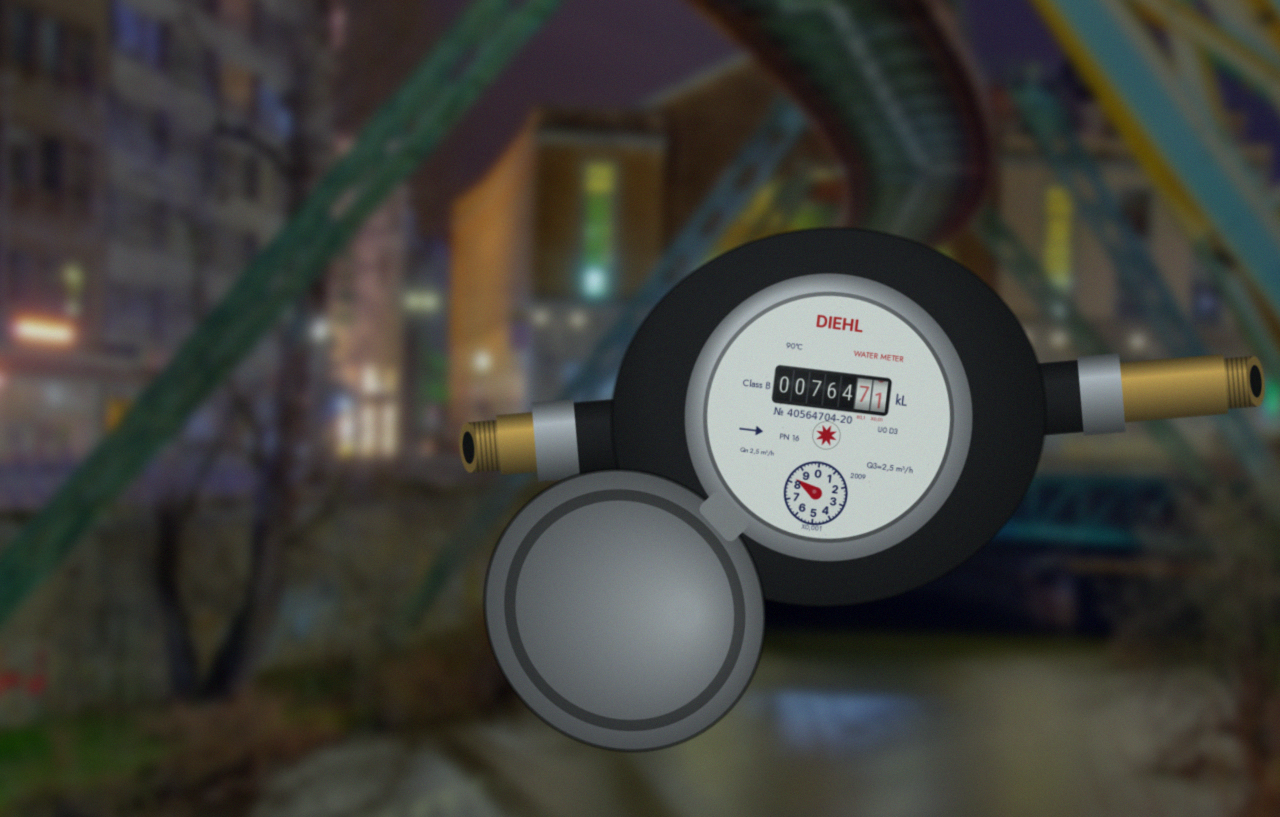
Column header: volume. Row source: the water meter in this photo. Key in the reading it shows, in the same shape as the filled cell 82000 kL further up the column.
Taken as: 764.708 kL
